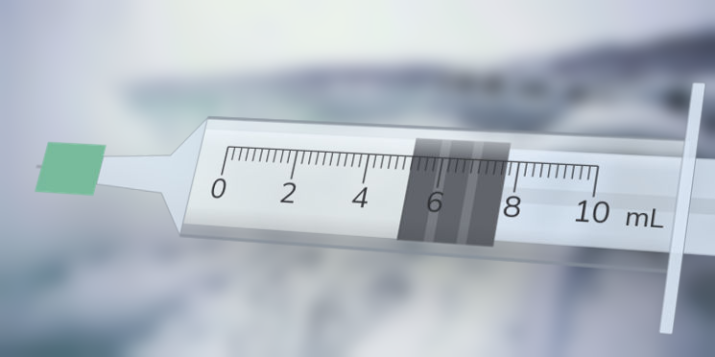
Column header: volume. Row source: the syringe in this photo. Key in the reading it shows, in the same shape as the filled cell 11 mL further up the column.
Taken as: 5.2 mL
